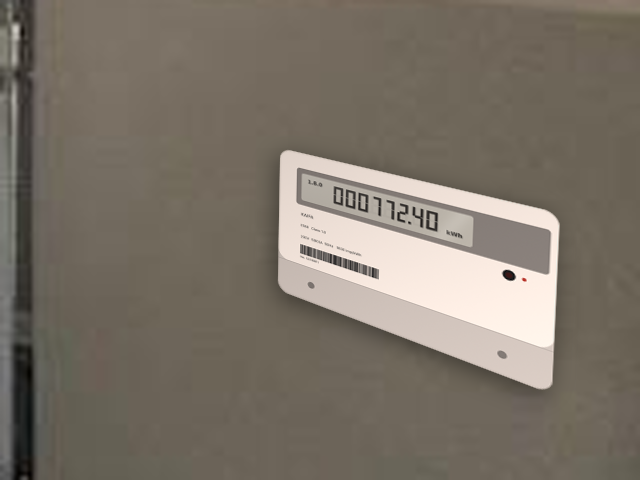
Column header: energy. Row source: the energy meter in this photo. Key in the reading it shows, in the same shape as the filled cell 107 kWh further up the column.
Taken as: 772.40 kWh
